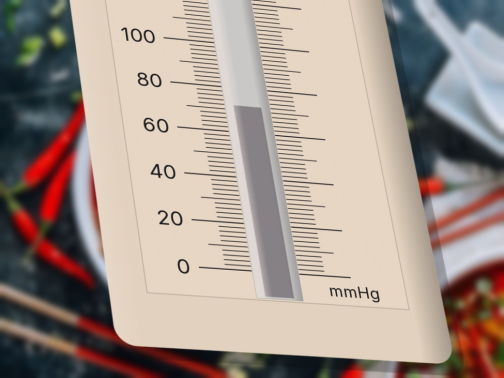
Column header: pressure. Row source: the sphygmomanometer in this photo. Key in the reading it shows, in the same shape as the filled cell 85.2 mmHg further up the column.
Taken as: 72 mmHg
